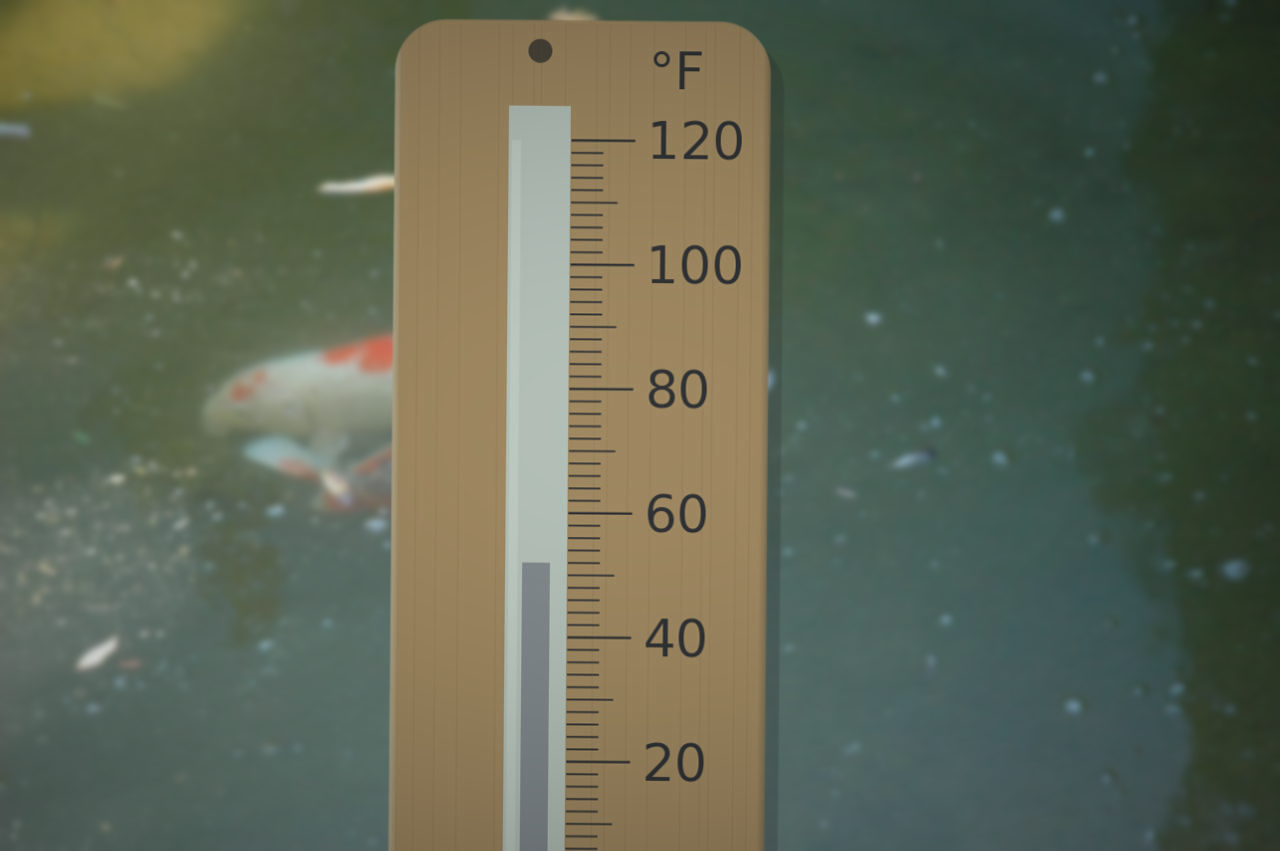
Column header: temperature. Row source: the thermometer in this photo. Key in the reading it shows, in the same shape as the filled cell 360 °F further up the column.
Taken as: 52 °F
